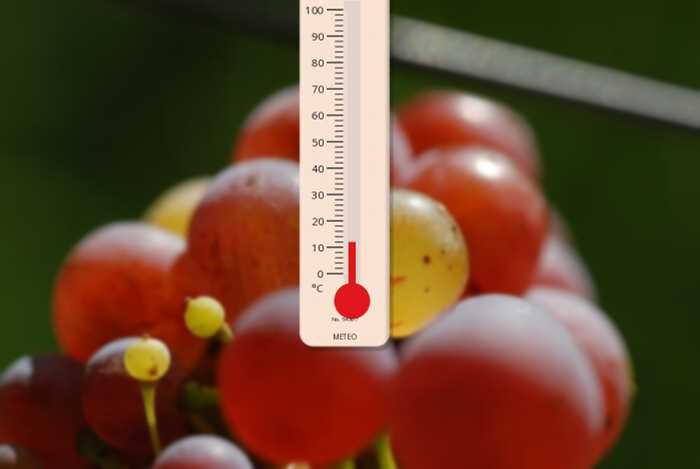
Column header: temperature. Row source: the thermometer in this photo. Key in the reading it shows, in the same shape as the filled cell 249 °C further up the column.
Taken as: 12 °C
